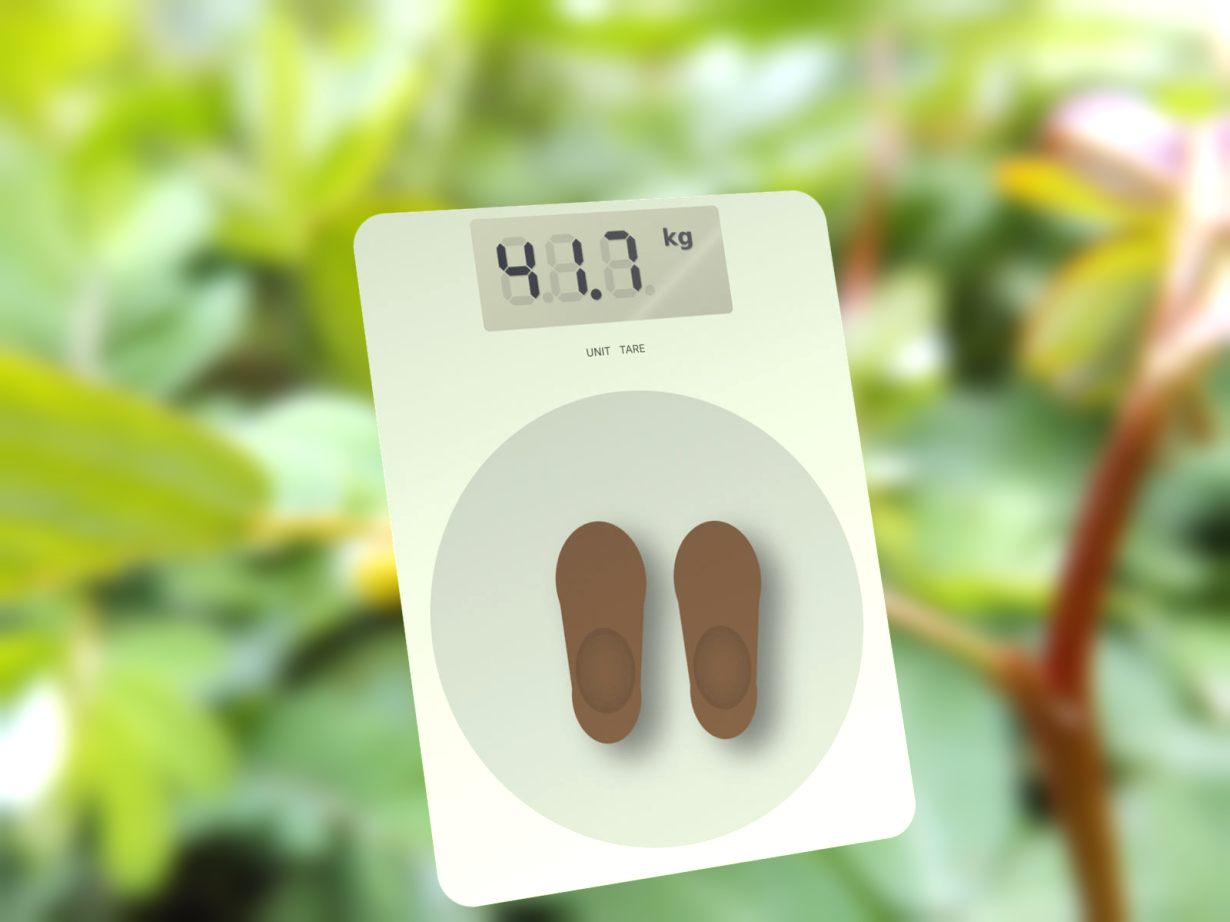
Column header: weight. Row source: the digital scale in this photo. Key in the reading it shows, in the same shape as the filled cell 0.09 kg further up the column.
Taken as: 41.7 kg
